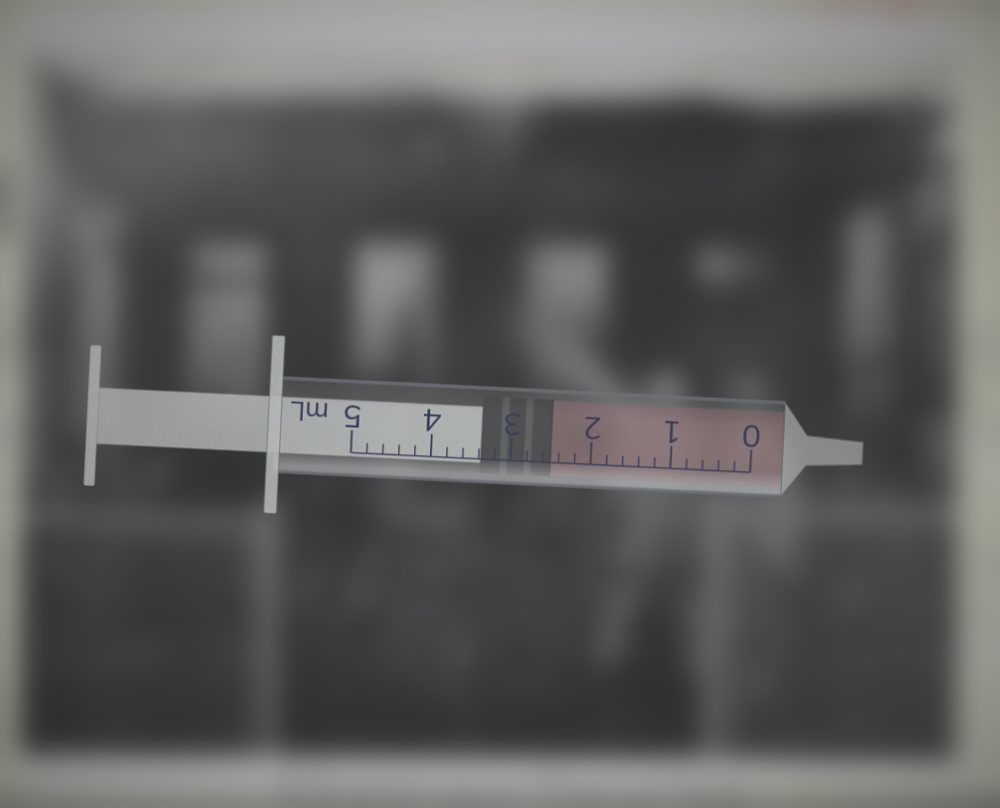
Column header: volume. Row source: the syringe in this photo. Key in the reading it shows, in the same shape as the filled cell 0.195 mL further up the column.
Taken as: 2.5 mL
